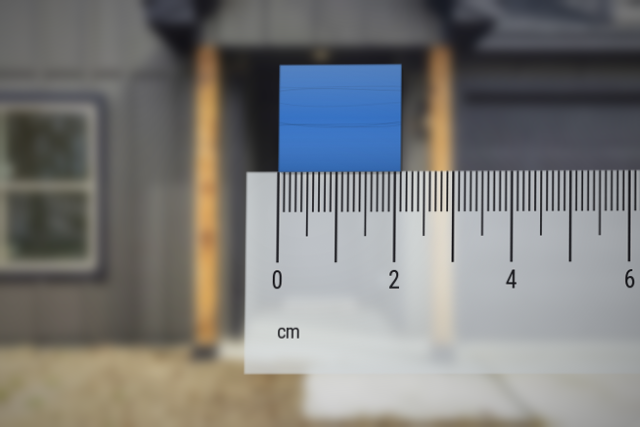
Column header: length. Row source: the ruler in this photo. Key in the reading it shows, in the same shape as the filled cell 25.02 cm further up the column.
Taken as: 2.1 cm
